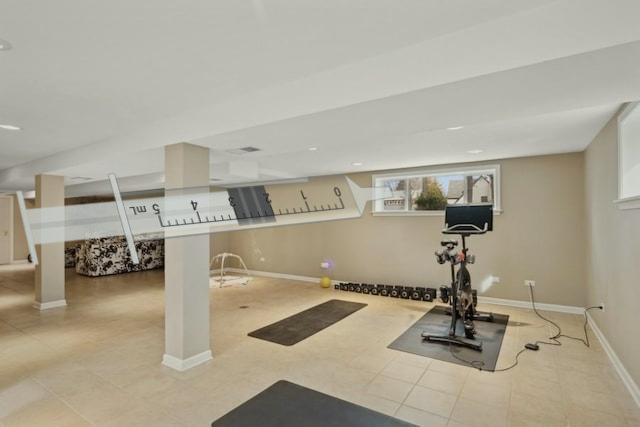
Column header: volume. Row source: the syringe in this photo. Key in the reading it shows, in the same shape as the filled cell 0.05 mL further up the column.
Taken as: 2 mL
